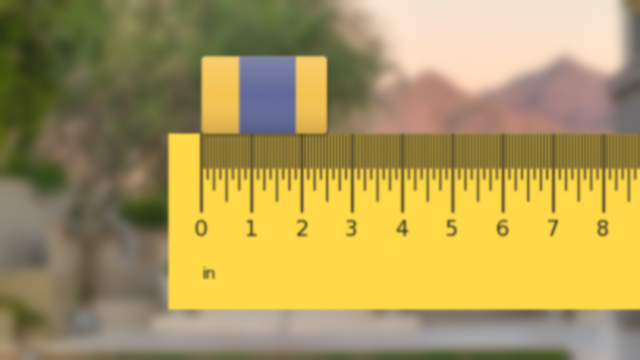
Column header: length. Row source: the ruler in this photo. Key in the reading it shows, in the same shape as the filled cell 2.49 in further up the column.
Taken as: 2.5 in
